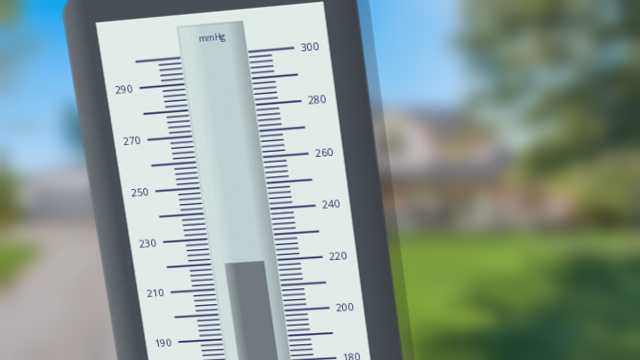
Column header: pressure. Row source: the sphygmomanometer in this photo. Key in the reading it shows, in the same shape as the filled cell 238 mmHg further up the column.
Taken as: 220 mmHg
